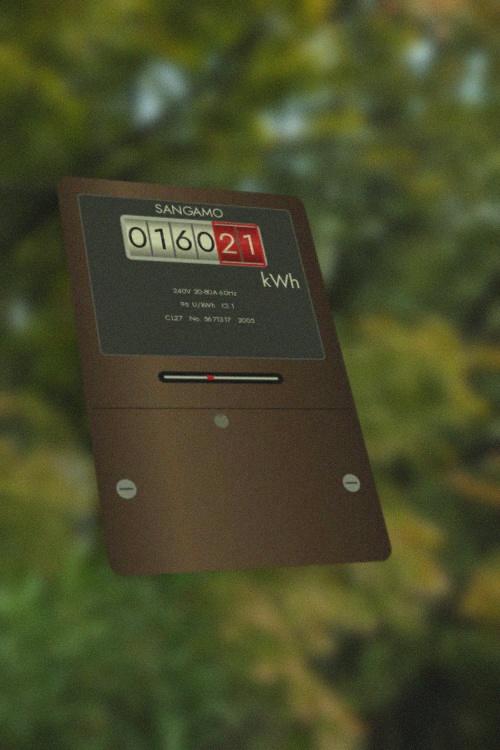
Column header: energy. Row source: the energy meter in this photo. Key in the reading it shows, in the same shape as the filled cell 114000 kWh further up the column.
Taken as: 160.21 kWh
